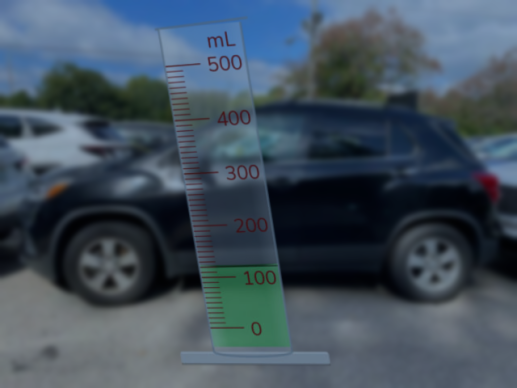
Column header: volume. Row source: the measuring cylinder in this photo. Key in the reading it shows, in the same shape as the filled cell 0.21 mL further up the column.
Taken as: 120 mL
